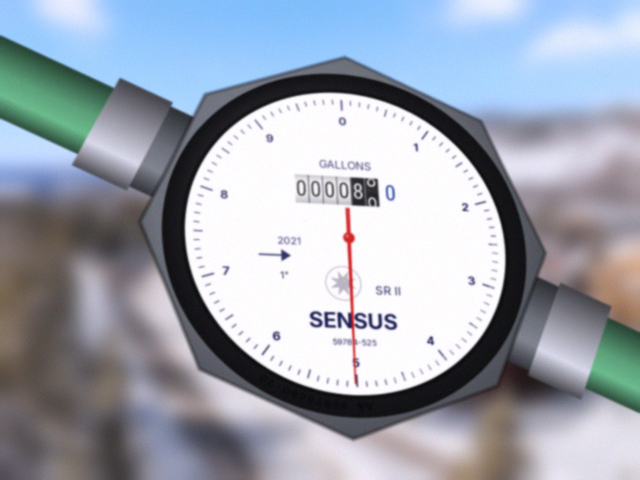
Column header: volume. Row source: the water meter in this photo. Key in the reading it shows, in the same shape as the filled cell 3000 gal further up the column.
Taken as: 885.0 gal
